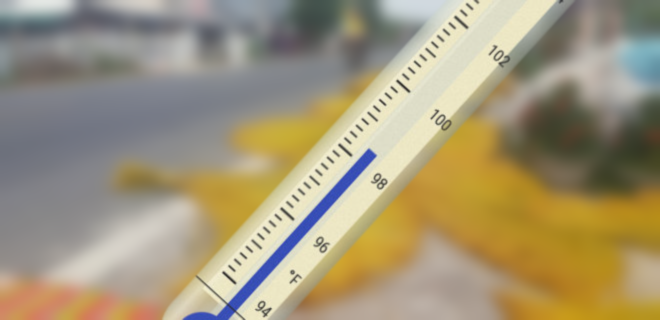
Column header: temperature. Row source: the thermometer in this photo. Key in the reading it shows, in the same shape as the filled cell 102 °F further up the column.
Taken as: 98.4 °F
